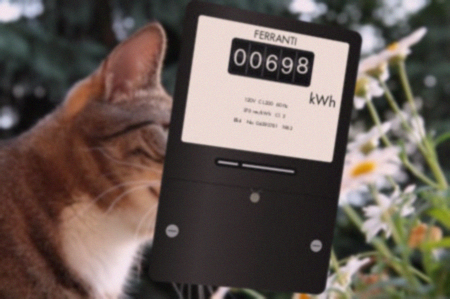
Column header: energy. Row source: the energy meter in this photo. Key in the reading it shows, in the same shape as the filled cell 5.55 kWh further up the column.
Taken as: 698 kWh
